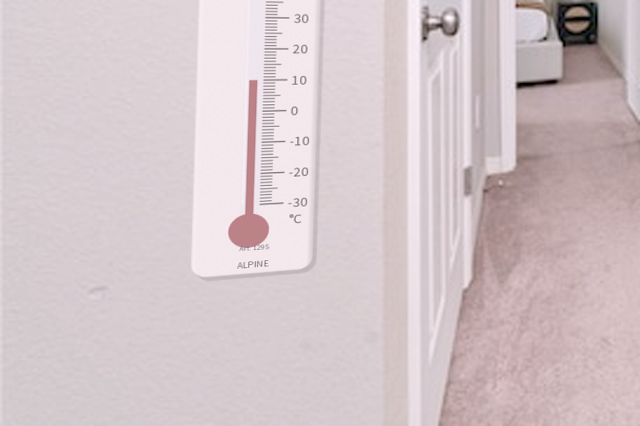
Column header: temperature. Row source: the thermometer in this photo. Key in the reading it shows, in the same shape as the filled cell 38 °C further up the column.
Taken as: 10 °C
